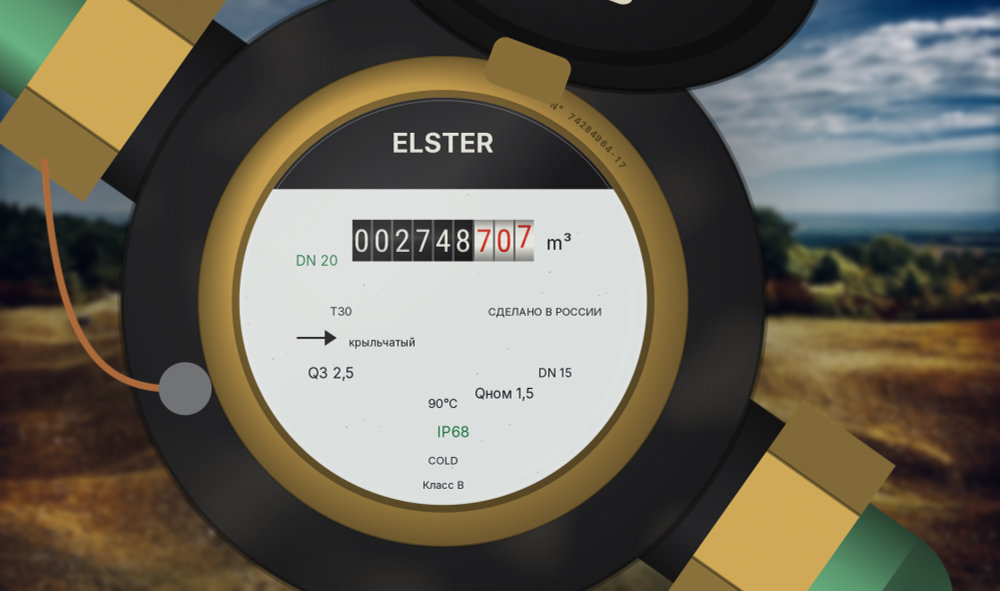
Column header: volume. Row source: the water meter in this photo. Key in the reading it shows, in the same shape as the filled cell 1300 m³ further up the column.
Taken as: 2748.707 m³
